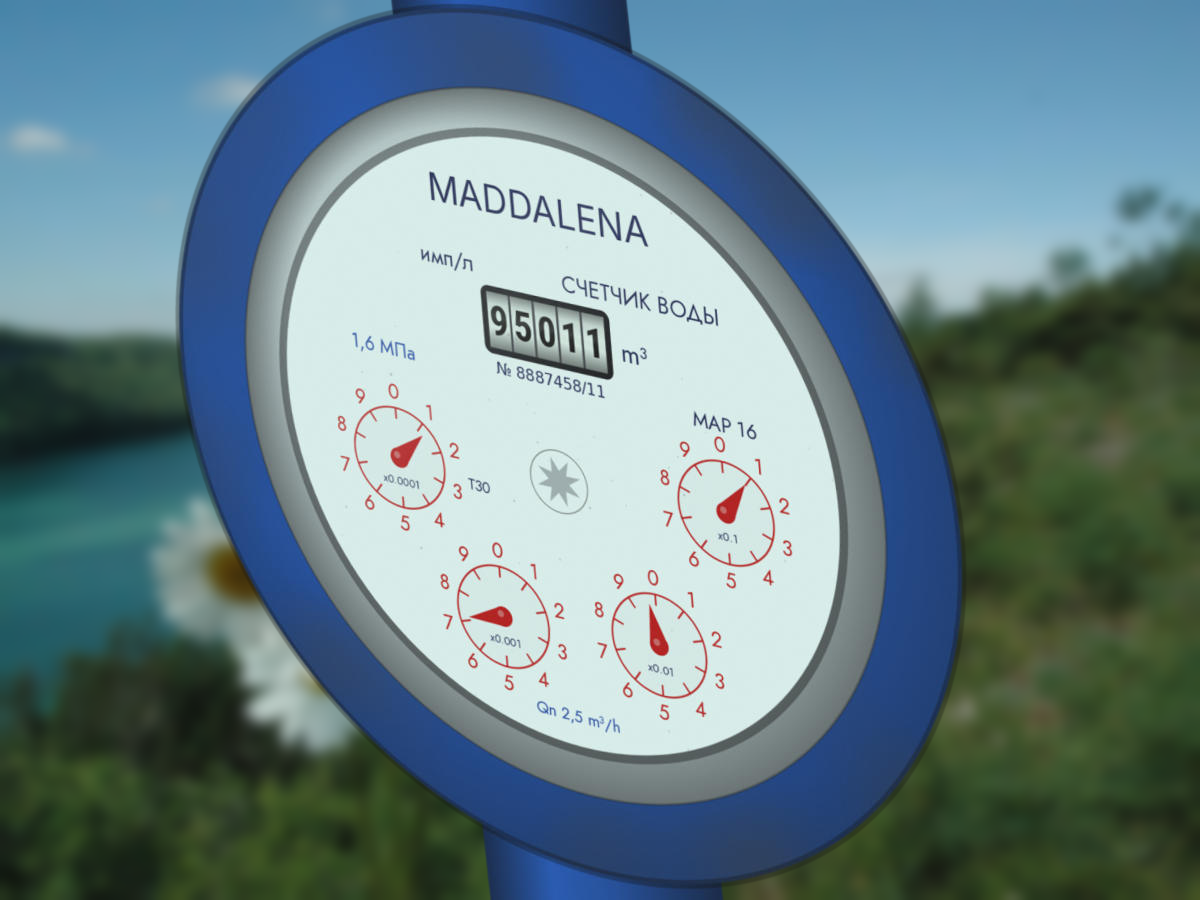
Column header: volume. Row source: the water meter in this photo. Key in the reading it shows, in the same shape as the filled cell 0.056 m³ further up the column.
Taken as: 95011.0971 m³
